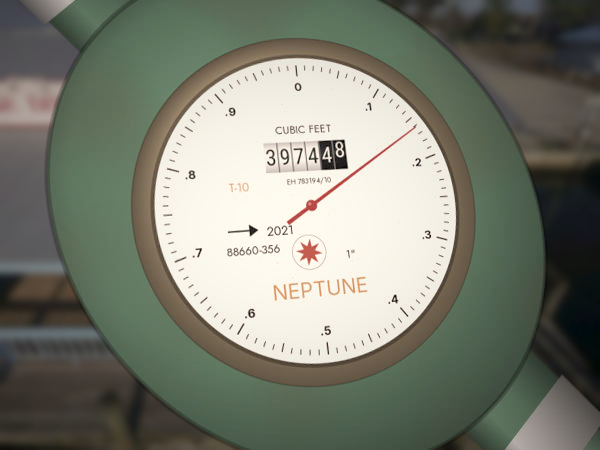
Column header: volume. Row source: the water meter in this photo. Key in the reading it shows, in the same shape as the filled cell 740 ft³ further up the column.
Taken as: 397448.16 ft³
